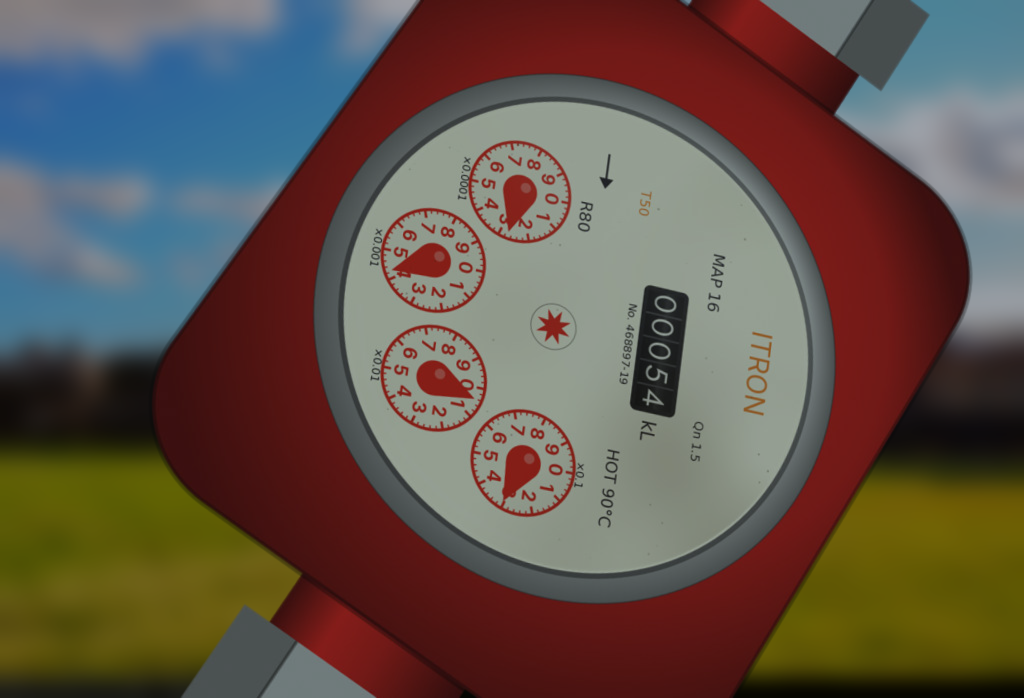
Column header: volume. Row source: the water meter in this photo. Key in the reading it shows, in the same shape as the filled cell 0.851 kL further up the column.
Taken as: 54.3042 kL
